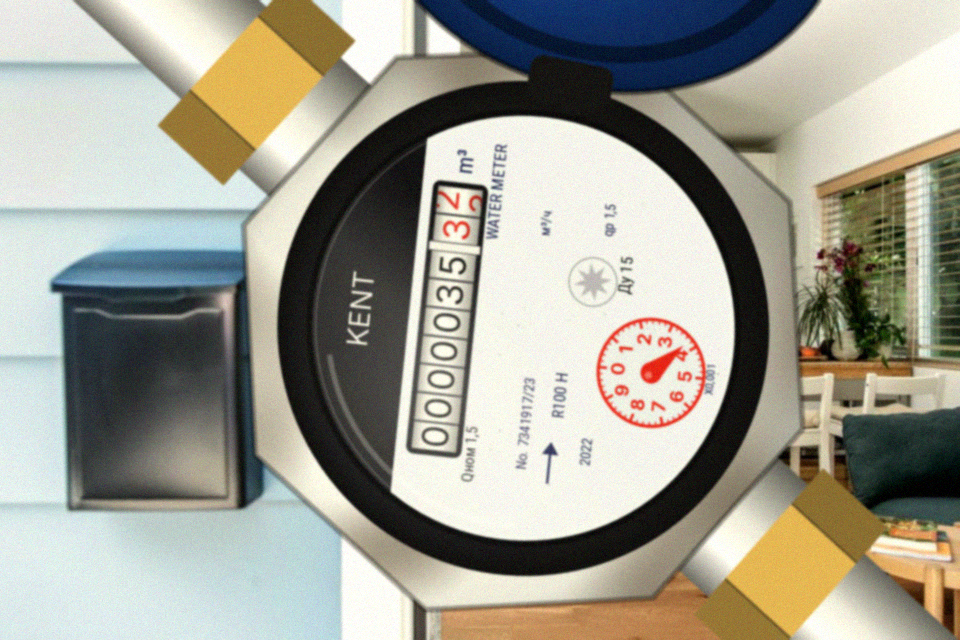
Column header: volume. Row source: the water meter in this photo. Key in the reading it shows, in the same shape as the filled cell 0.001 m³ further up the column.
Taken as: 35.323 m³
